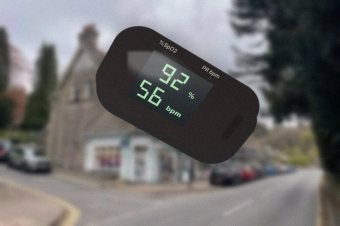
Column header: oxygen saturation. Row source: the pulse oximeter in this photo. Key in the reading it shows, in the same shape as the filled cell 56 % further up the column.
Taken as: 92 %
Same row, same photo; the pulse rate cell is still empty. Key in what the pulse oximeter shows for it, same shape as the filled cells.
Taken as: 56 bpm
